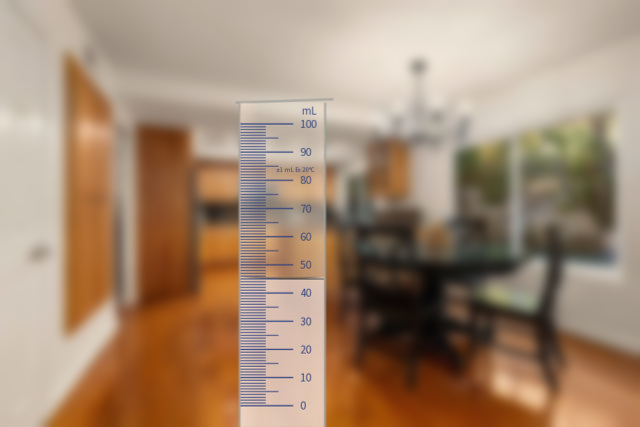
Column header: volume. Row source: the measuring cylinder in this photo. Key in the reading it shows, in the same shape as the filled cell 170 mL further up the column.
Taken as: 45 mL
